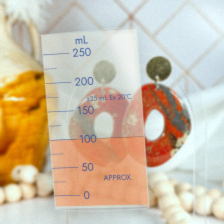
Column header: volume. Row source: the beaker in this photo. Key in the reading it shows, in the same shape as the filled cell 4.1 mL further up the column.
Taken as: 100 mL
